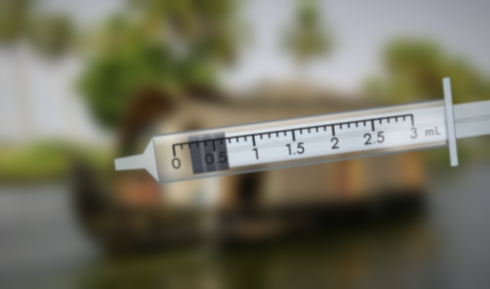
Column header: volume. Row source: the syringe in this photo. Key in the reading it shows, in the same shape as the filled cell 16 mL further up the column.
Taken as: 0.2 mL
